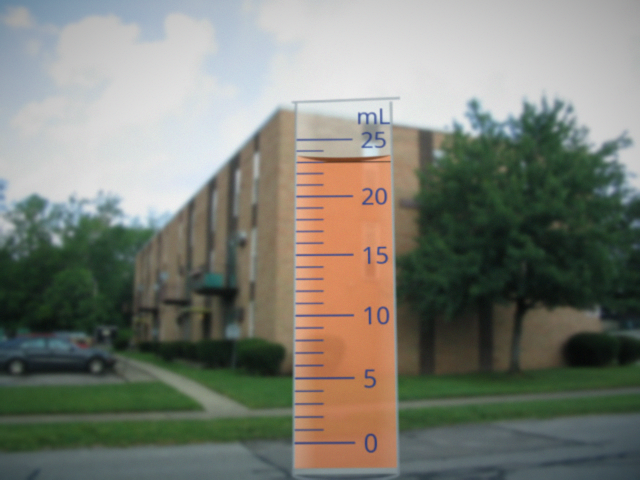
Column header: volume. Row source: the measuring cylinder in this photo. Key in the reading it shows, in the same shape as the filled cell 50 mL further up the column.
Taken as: 23 mL
